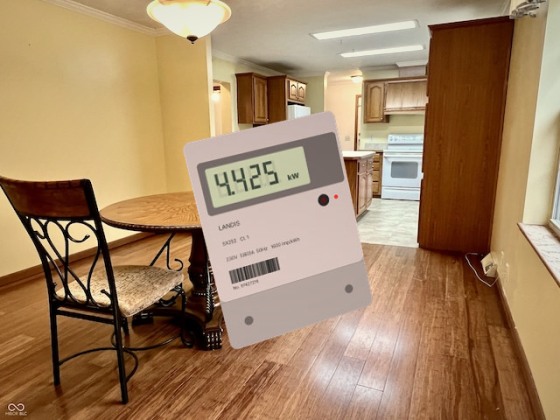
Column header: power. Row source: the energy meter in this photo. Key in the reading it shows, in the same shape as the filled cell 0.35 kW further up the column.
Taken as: 4.425 kW
